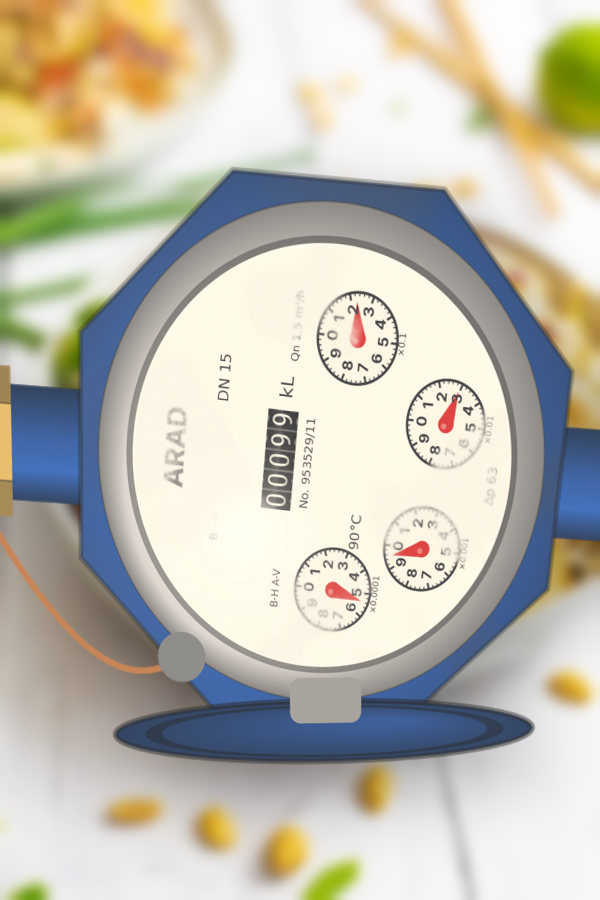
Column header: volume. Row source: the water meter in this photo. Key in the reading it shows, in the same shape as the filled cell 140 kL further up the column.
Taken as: 99.2295 kL
